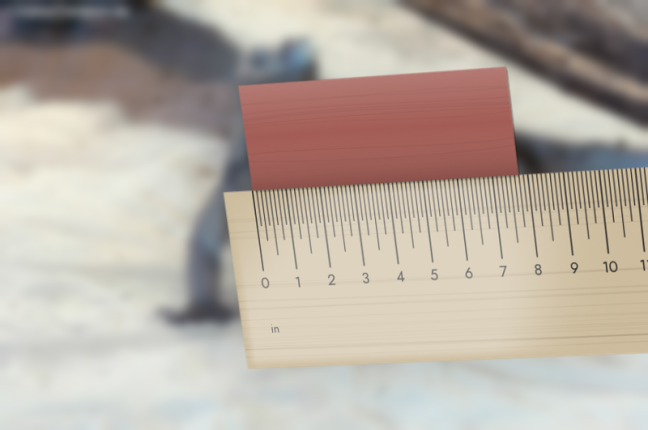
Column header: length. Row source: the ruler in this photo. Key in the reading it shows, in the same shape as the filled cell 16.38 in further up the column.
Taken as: 7.75 in
